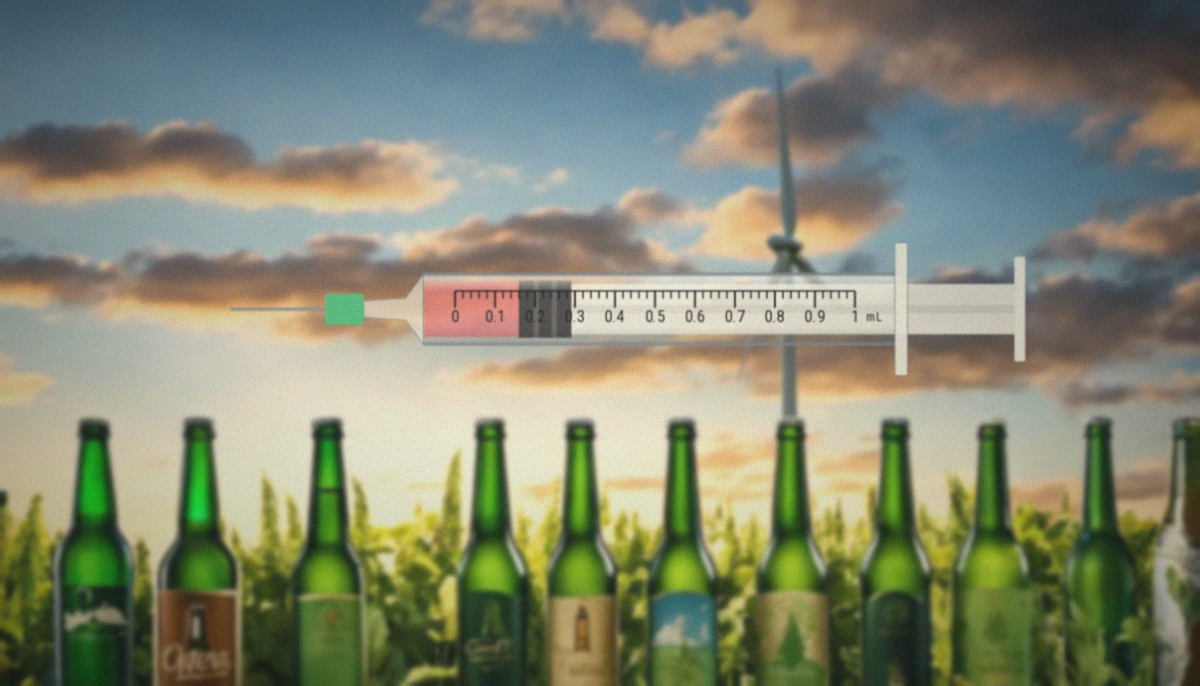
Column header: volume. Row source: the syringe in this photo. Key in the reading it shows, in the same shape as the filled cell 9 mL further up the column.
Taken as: 0.16 mL
